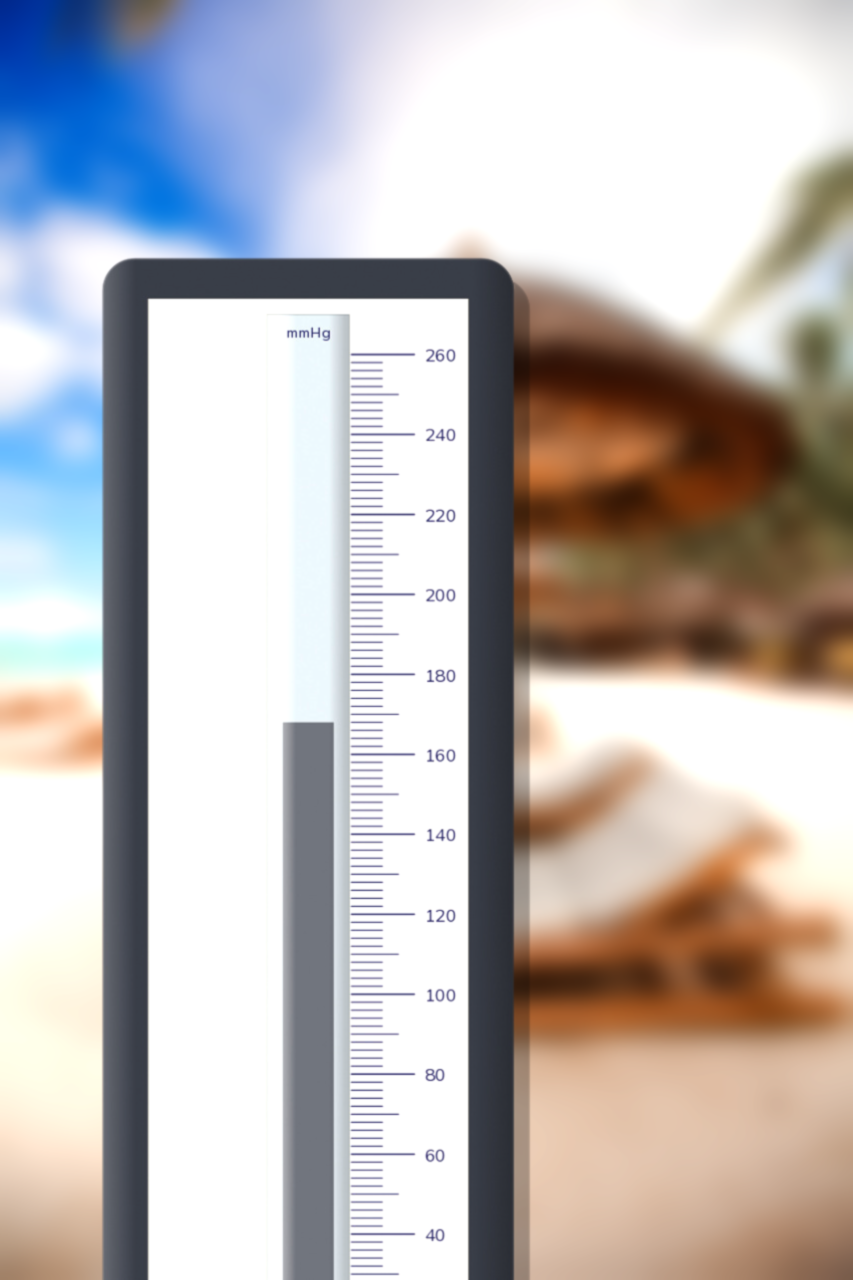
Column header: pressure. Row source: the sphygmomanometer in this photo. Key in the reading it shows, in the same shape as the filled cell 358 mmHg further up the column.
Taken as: 168 mmHg
